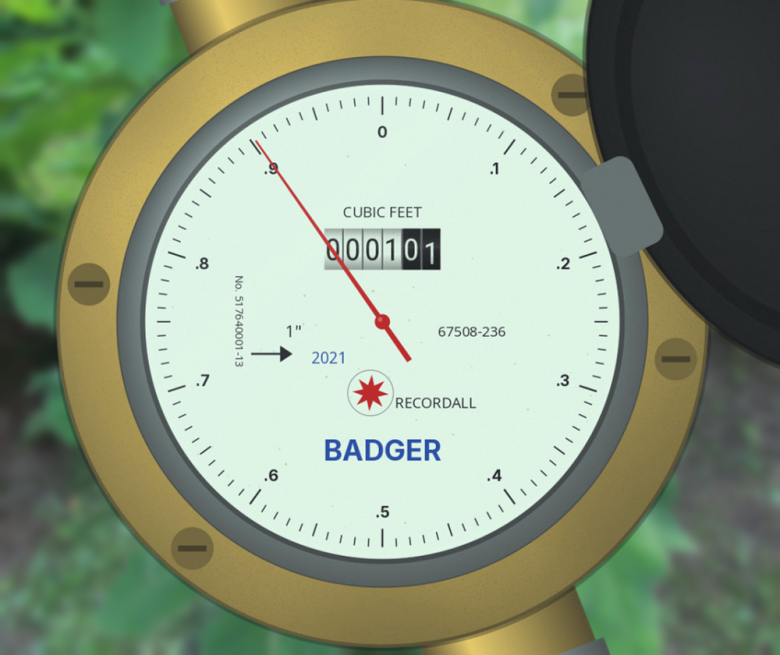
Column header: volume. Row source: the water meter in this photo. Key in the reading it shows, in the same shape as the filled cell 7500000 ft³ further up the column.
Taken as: 100.90 ft³
